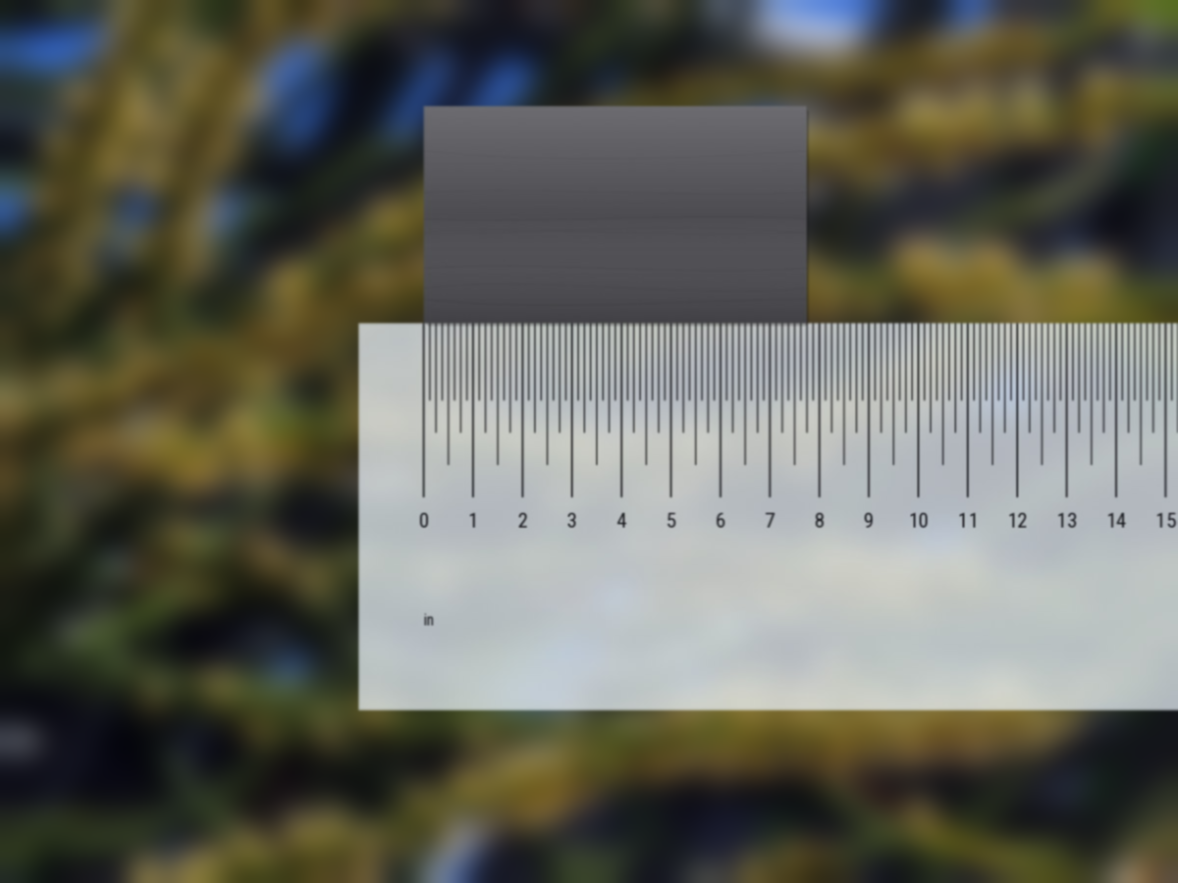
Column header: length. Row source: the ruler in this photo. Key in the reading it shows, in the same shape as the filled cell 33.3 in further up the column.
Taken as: 7.75 in
